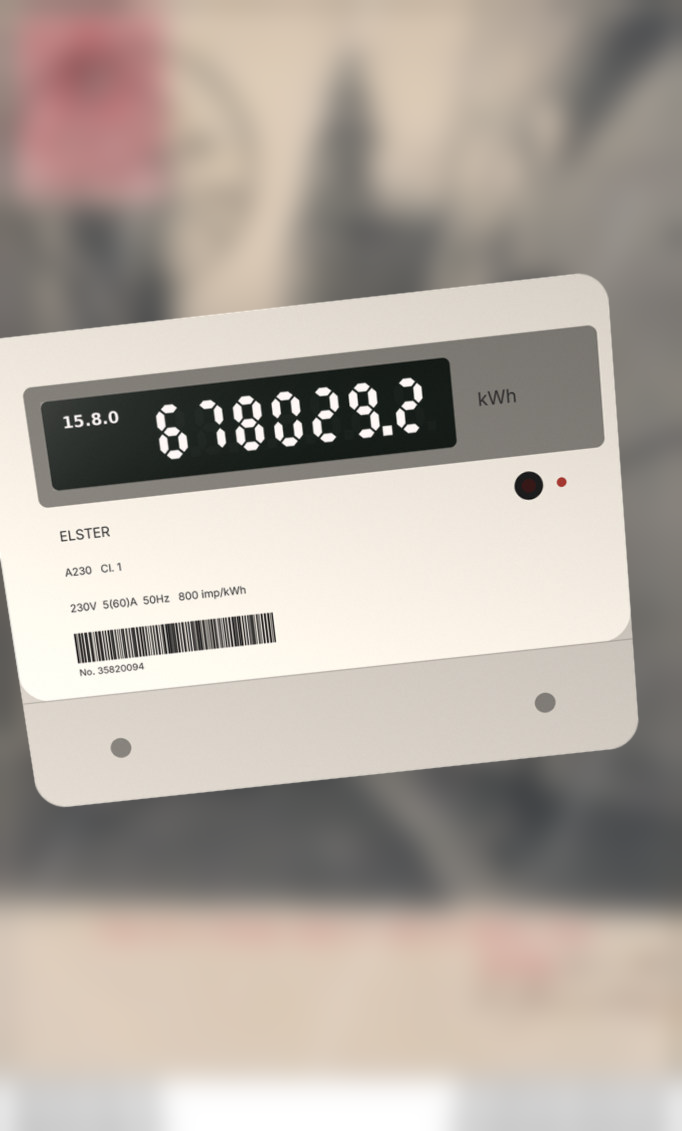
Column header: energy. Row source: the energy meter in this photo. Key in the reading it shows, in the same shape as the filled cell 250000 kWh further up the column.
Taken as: 678029.2 kWh
